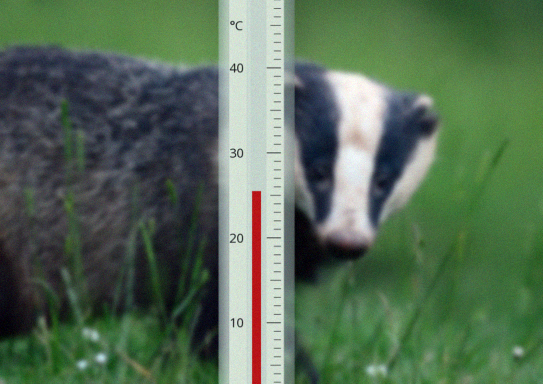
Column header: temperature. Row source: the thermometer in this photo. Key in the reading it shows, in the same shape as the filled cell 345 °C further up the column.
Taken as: 25.5 °C
